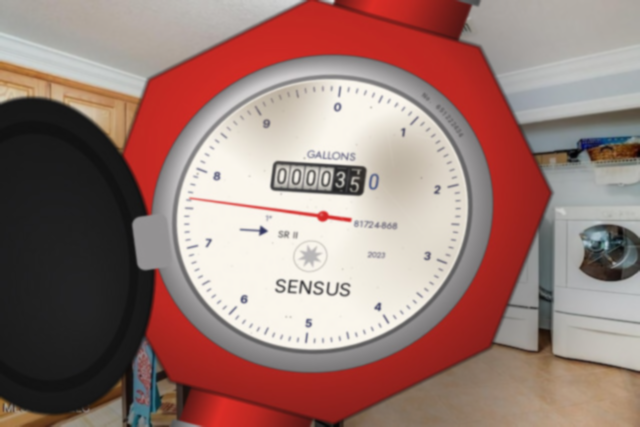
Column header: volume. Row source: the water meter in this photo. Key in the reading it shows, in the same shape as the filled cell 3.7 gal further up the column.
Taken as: 347.6 gal
